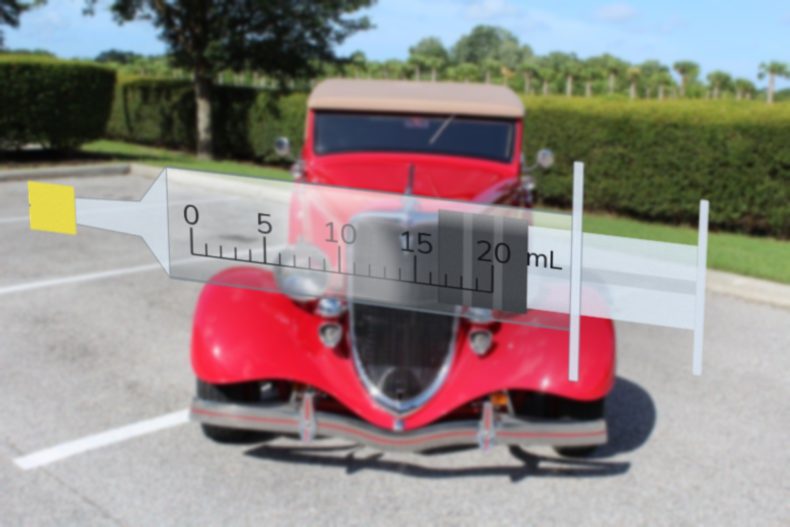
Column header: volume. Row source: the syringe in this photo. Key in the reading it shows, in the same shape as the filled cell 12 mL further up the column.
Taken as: 16.5 mL
